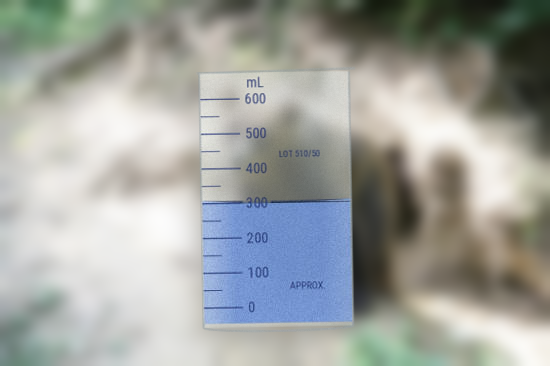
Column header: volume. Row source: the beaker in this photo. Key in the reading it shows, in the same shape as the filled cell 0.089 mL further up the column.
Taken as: 300 mL
